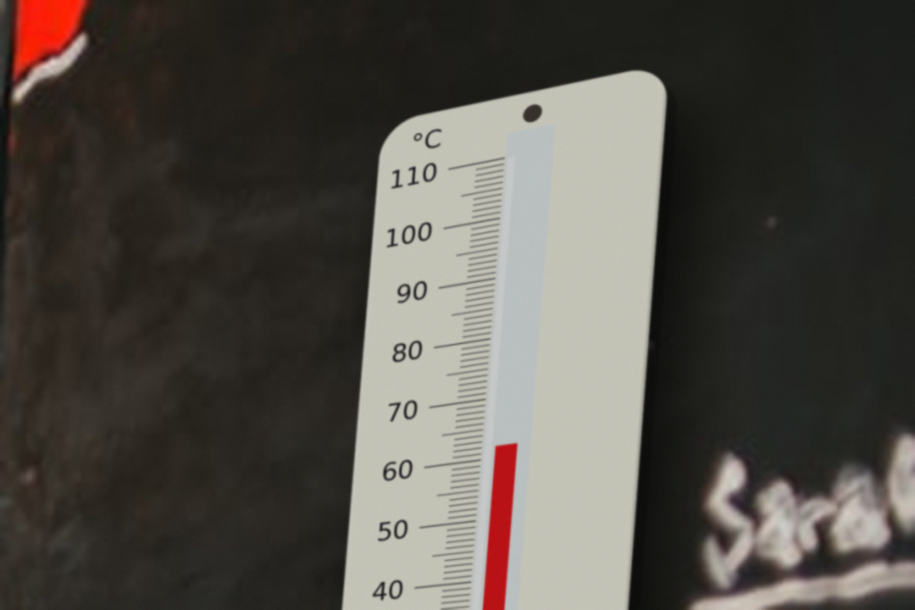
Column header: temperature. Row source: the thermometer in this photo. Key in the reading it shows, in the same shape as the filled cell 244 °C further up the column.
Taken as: 62 °C
